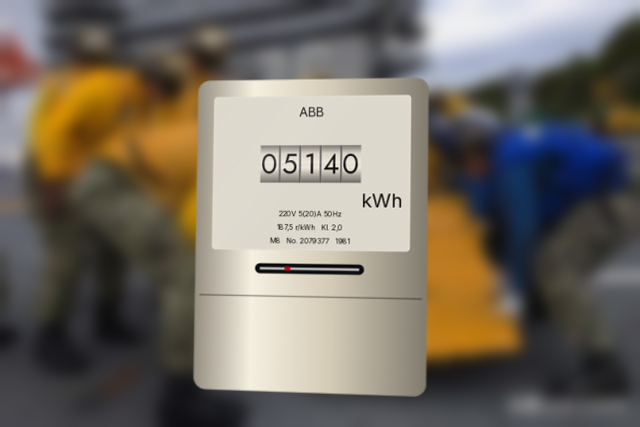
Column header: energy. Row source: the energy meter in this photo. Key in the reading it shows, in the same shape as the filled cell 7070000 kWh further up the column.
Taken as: 5140 kWh
